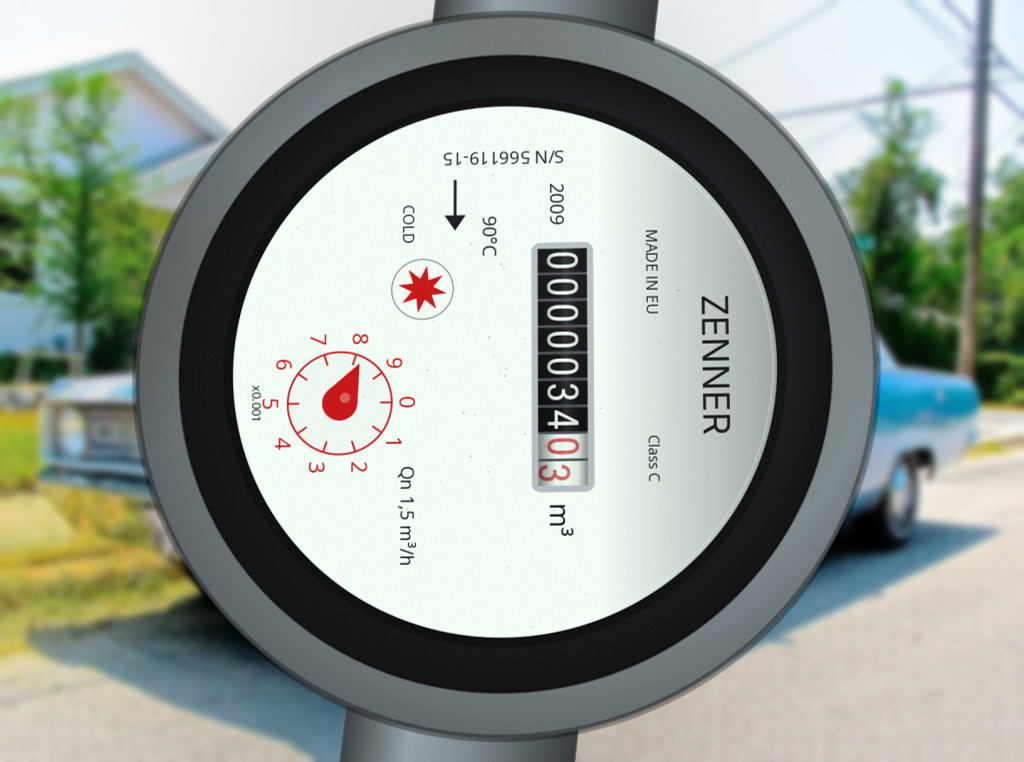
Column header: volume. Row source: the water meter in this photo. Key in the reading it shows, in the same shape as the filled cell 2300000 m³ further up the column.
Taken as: 34.028 m³
